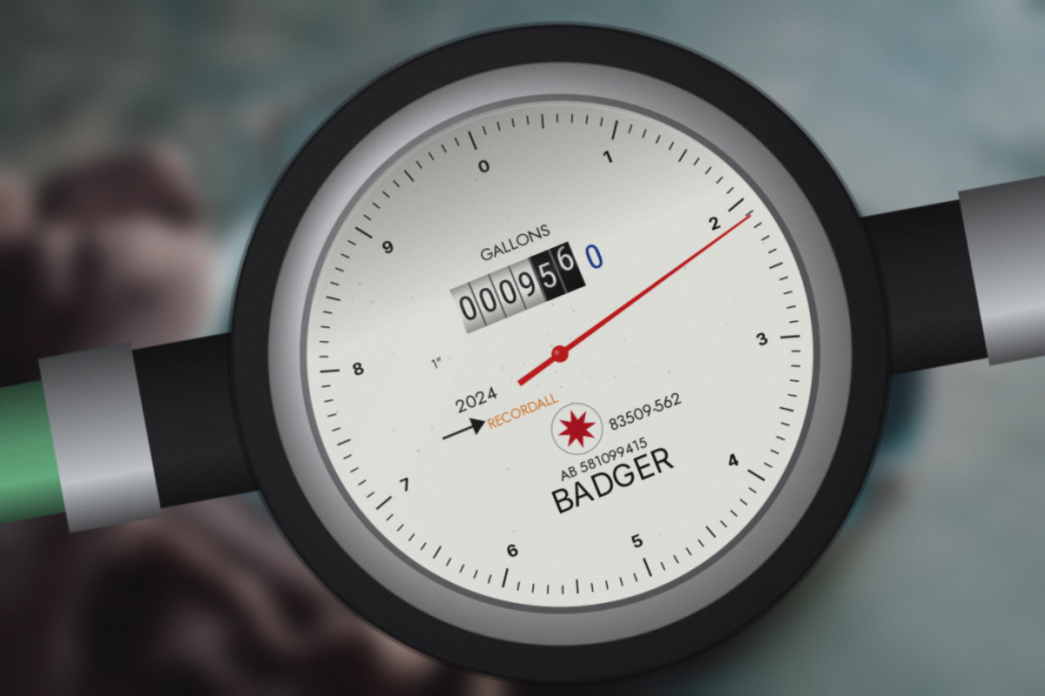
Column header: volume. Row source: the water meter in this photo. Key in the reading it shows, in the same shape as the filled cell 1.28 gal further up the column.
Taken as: 9562.1 gal
